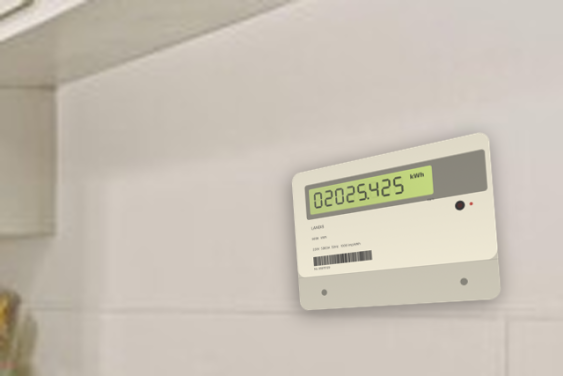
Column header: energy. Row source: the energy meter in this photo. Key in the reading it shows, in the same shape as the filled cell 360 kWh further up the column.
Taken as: 2025.425 kWh
